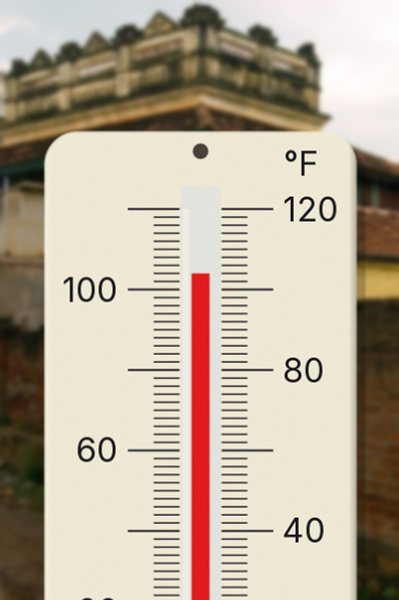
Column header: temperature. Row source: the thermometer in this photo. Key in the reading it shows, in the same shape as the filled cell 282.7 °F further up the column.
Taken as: 104 °F
